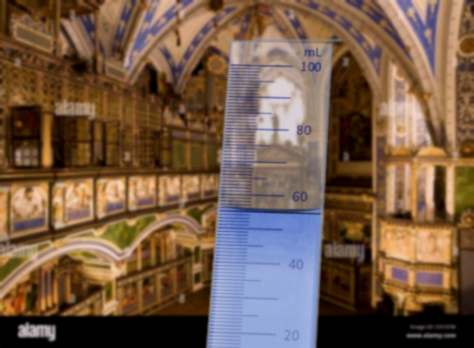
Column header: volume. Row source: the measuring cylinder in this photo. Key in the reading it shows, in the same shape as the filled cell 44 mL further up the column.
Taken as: 55 mL
